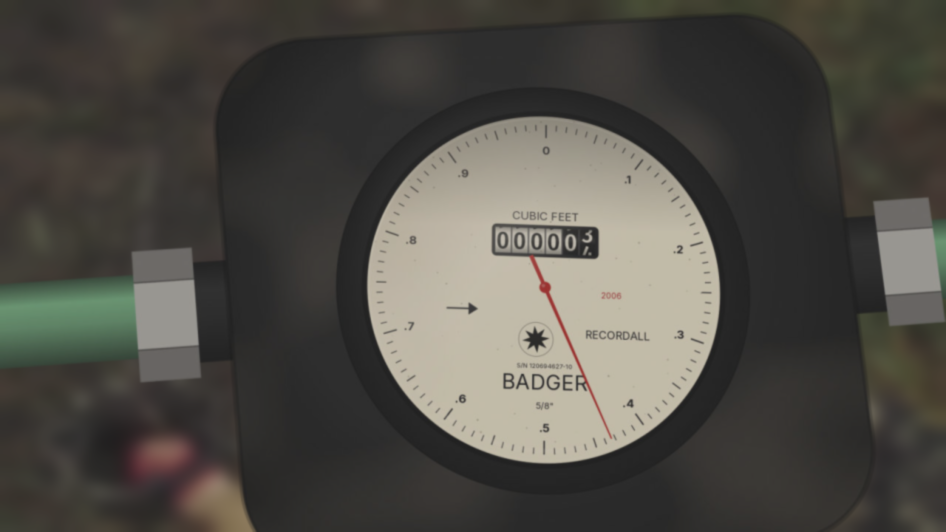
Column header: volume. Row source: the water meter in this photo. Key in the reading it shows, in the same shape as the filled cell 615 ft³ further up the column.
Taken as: 3.43 ft³
